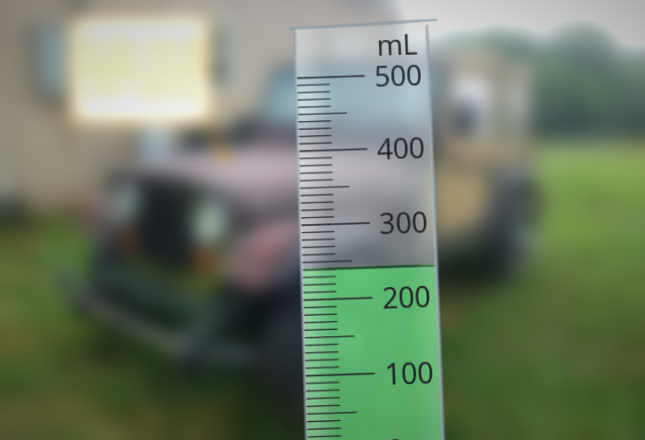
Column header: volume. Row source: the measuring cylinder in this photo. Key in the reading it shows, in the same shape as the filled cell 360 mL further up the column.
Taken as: 240 mL
